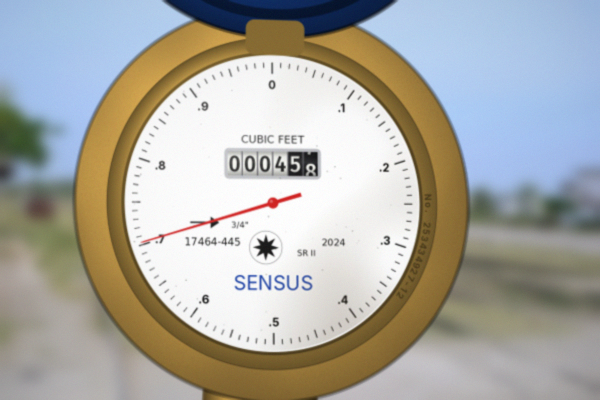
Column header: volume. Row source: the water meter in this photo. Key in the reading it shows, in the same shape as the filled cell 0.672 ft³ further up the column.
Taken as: 457.70 ft³
